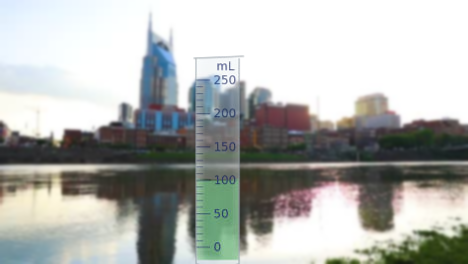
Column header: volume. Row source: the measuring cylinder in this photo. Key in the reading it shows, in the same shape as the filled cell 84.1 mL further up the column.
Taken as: 100 mL
